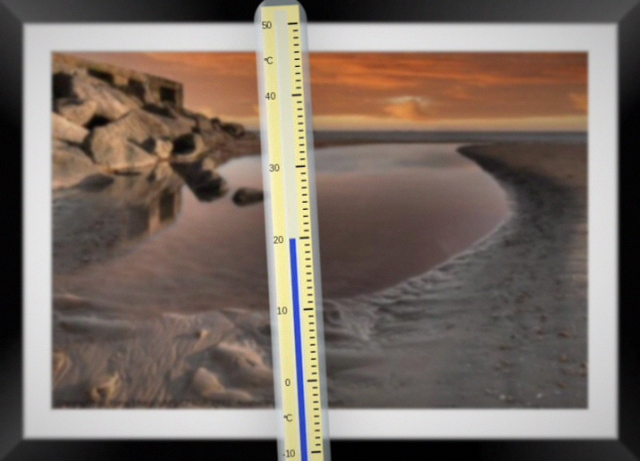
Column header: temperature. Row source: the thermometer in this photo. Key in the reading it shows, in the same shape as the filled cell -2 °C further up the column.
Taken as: 20 °C
